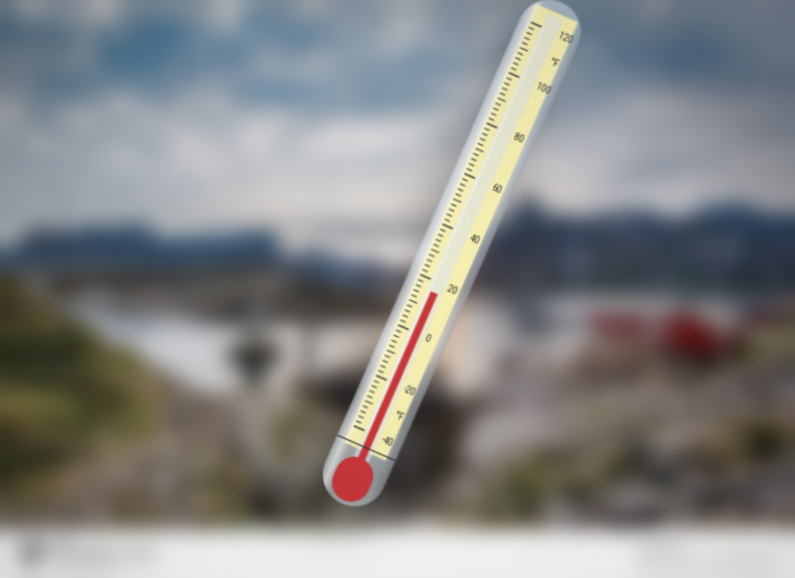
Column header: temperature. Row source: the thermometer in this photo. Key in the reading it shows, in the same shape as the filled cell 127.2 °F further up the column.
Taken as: 16 °F
